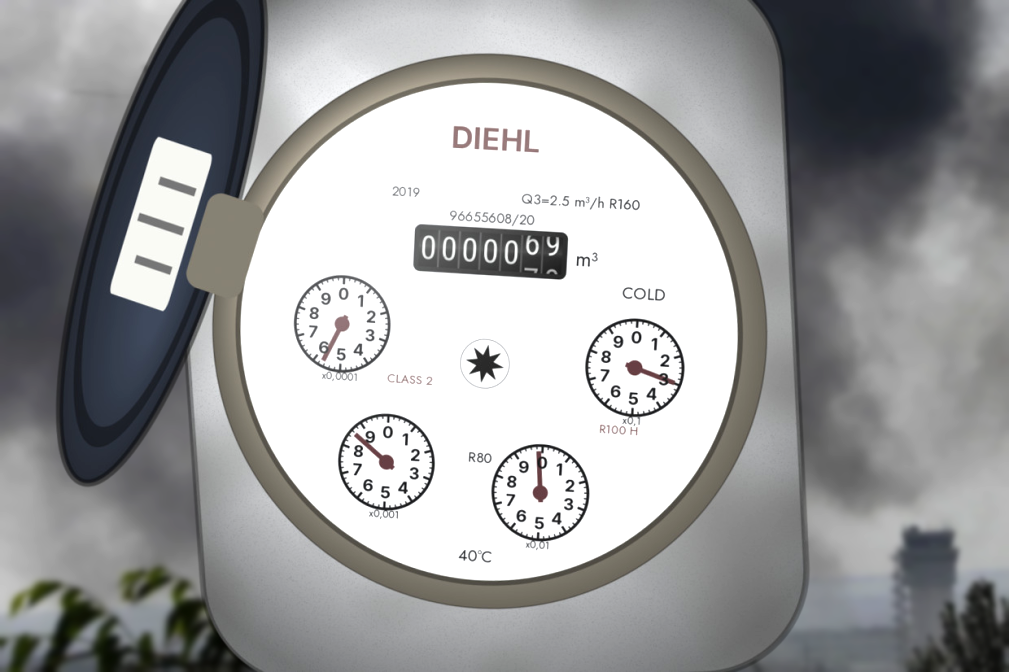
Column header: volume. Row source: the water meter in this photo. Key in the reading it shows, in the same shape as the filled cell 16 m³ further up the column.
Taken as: 69.2985 m³
